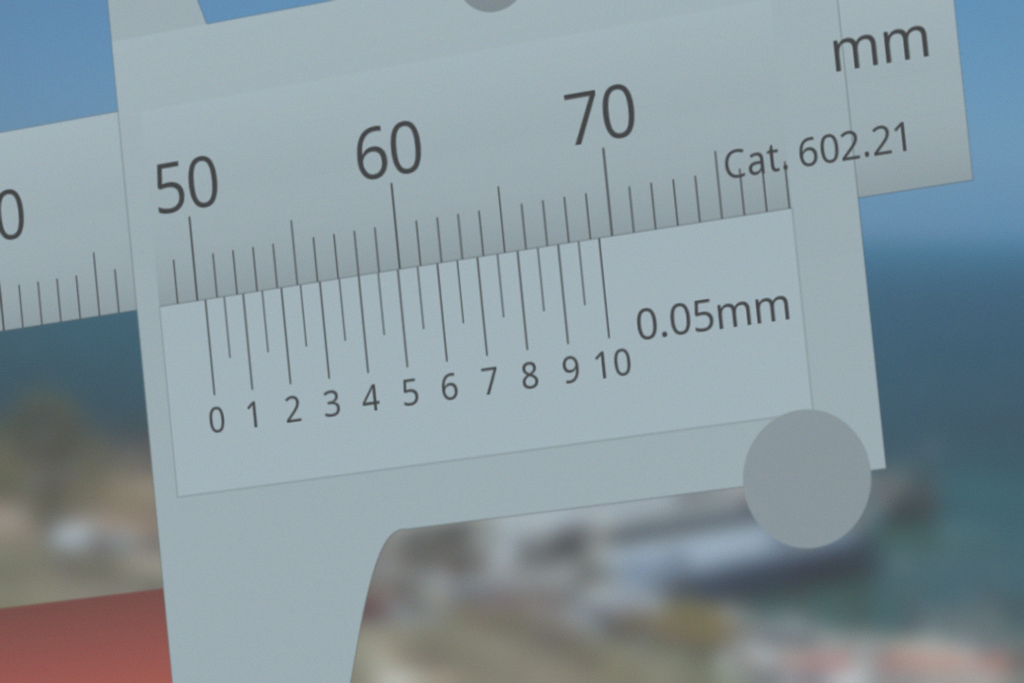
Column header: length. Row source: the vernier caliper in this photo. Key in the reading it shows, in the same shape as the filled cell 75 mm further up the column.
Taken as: 50.4 mm
